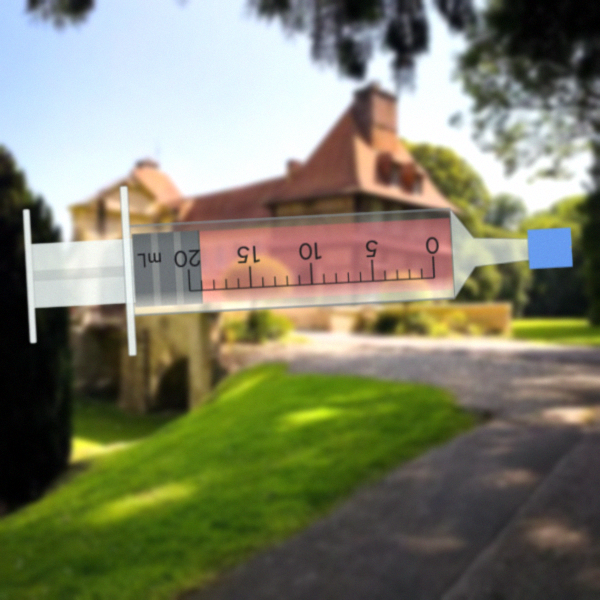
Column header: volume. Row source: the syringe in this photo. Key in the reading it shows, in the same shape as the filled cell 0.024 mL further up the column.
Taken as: 19 mL
